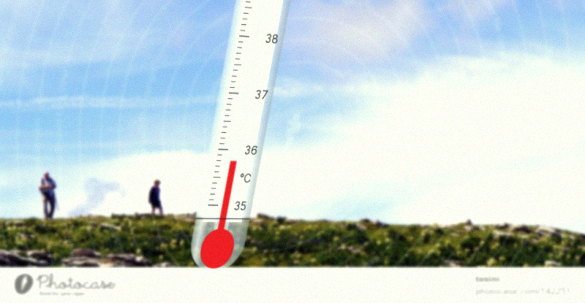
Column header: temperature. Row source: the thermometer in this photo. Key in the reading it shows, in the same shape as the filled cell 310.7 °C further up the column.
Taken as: 35.8 °C
